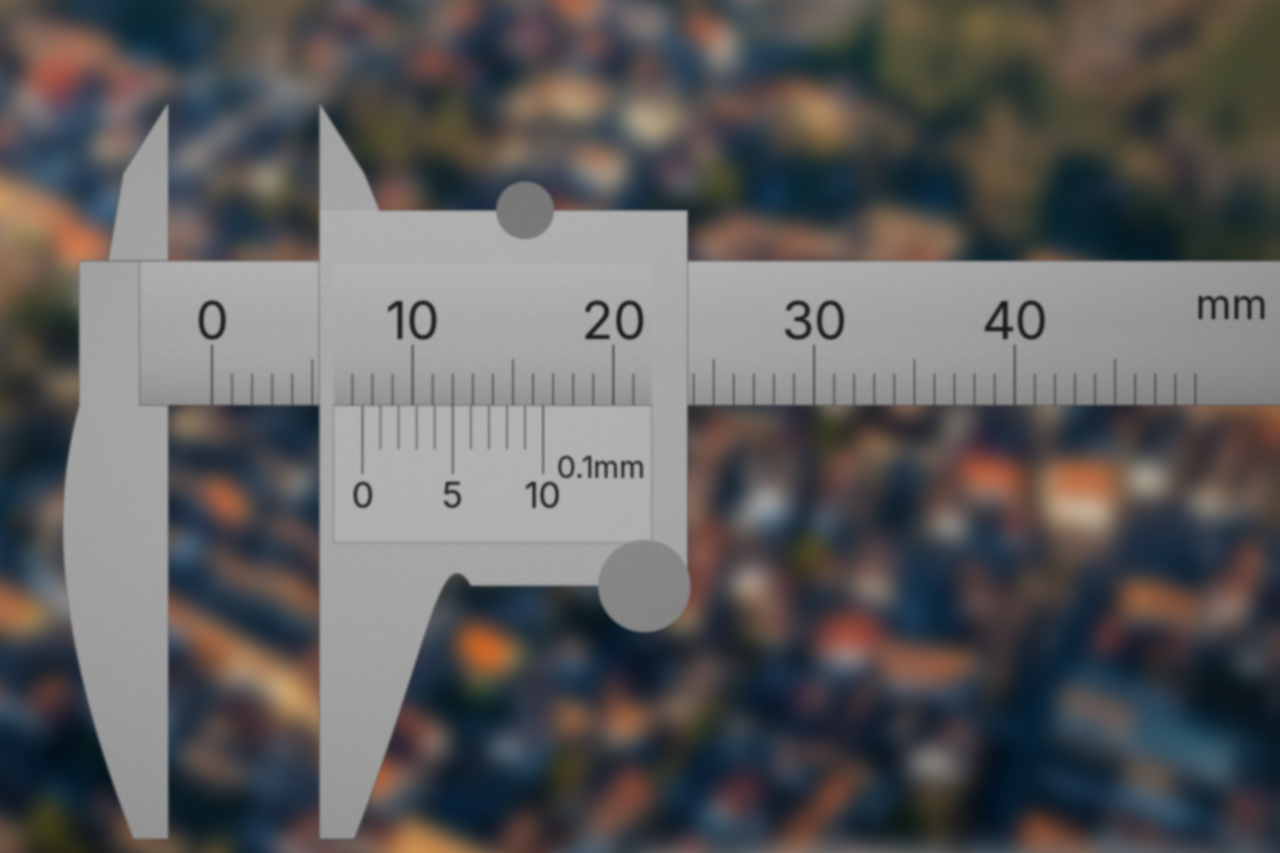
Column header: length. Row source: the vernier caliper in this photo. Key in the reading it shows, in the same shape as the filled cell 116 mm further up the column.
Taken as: 7.5 mm
